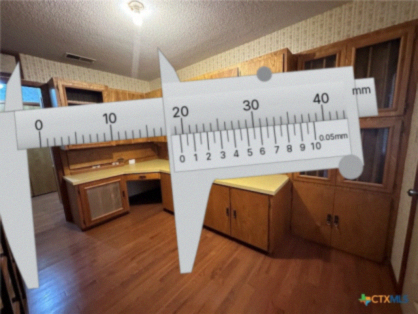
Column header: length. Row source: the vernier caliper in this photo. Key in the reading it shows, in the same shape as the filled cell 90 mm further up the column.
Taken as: 19.6 mm
